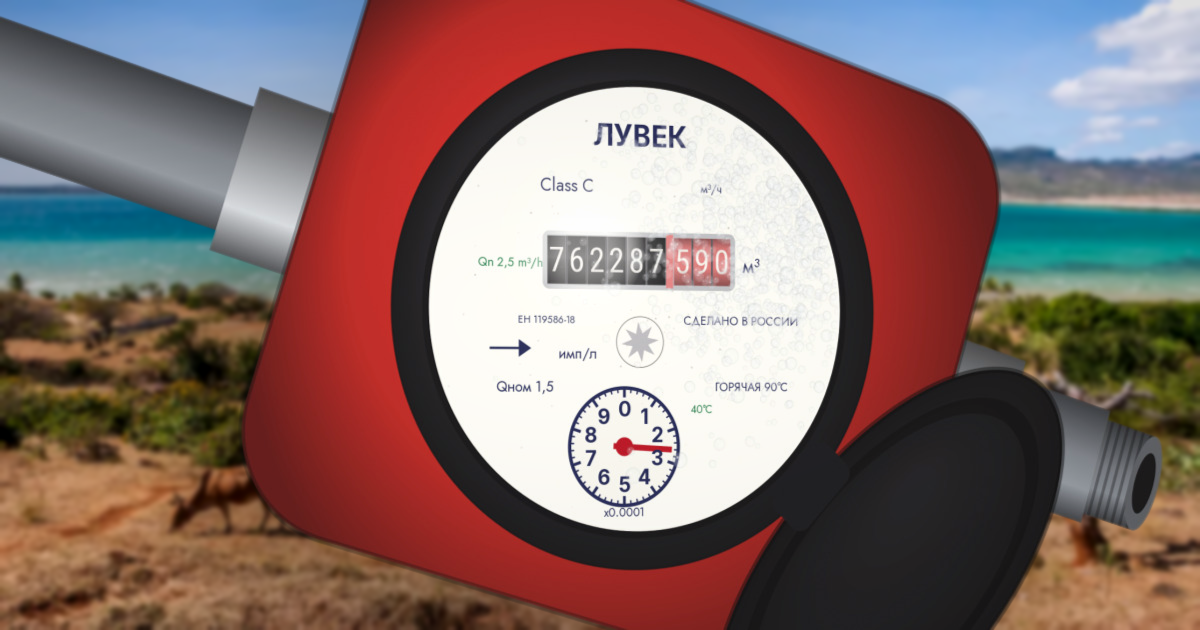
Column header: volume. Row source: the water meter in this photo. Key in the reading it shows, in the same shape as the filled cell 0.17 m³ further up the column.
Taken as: 762287.5902 m³
